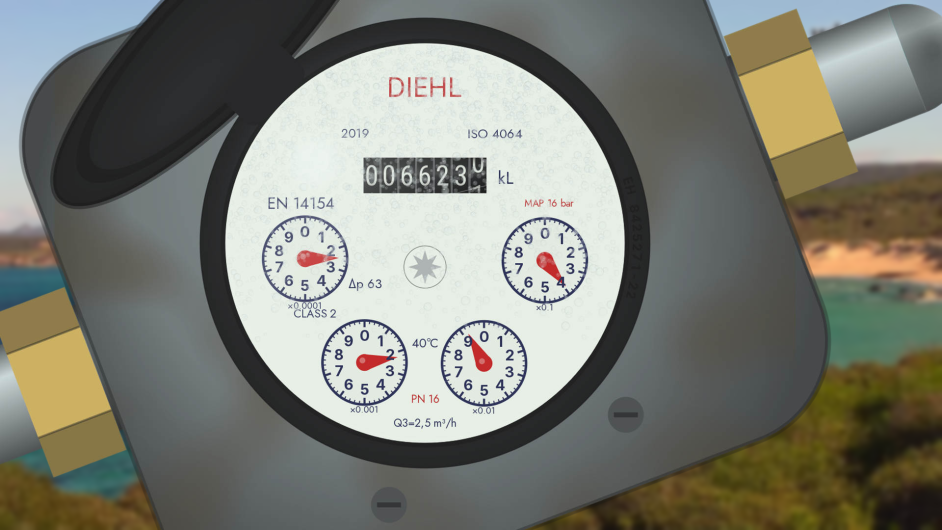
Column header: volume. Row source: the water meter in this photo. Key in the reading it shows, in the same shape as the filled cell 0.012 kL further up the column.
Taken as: 66230.3922 kL
